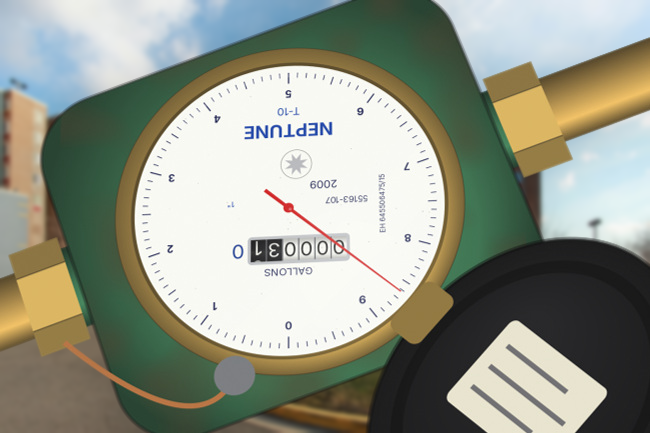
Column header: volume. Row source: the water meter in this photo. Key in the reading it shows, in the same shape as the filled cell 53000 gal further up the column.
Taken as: 308.6 gal
